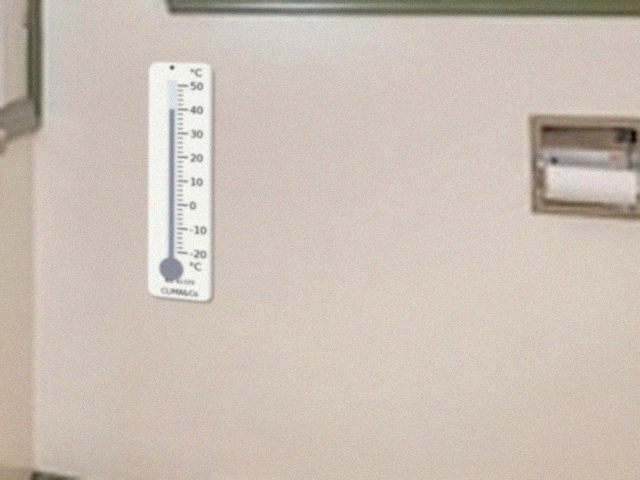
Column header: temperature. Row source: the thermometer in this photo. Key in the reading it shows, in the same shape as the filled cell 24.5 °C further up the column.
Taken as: 40 °C
